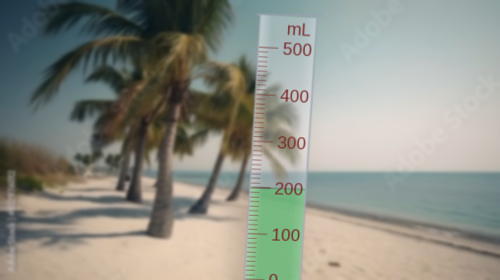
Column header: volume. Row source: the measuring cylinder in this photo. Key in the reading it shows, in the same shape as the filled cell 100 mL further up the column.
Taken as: 200 mL
